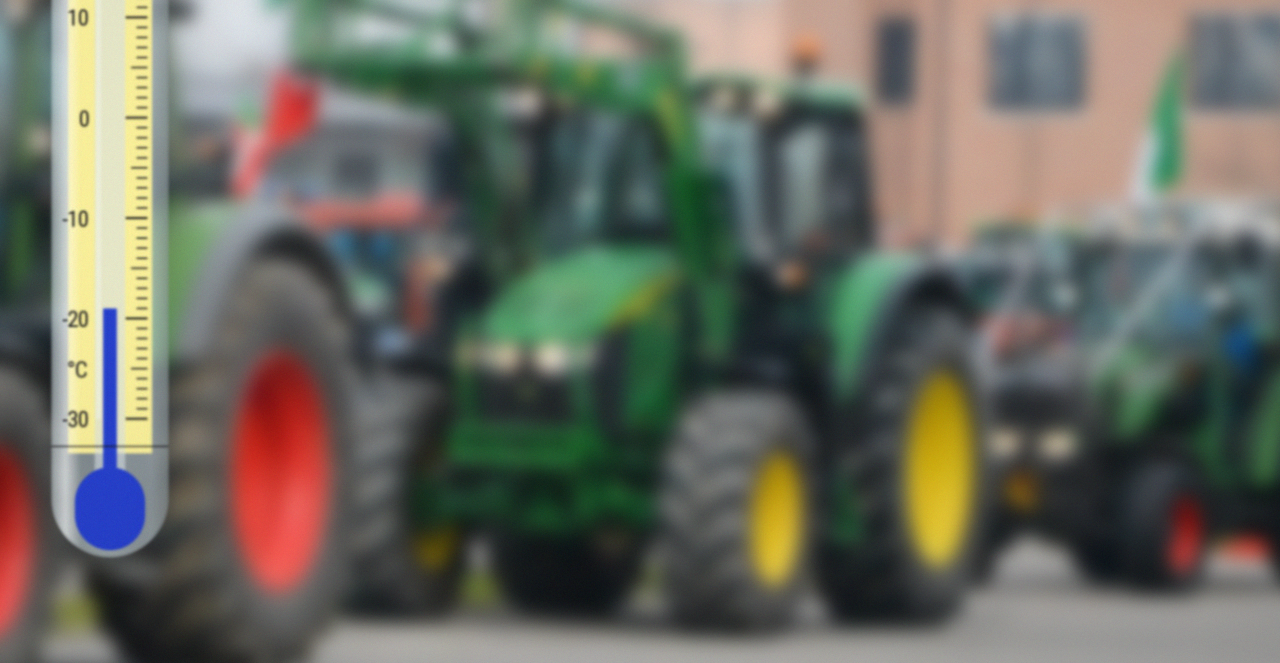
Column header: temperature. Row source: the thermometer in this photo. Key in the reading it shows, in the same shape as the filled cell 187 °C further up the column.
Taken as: -19 °C
